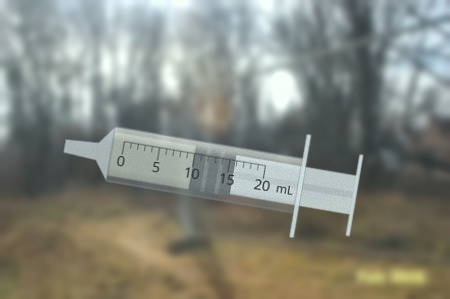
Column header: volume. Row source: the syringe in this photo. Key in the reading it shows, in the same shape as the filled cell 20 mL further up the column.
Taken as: 10 mL
